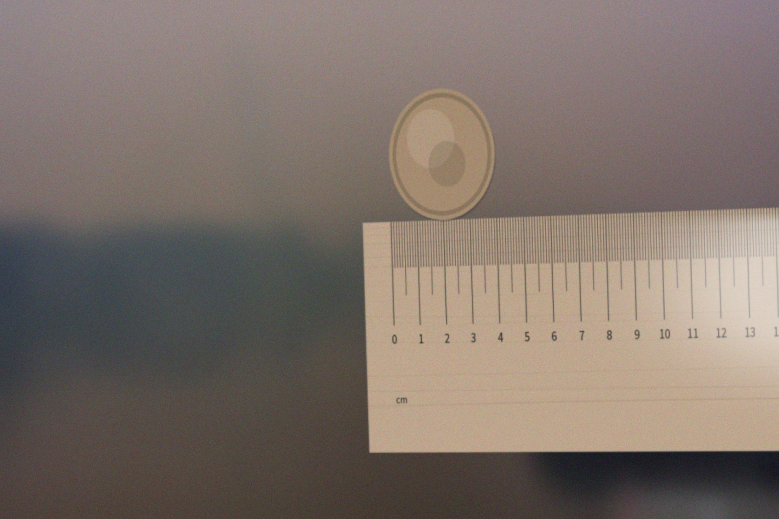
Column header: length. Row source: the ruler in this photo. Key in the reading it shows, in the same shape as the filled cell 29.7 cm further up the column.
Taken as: 4 cm
